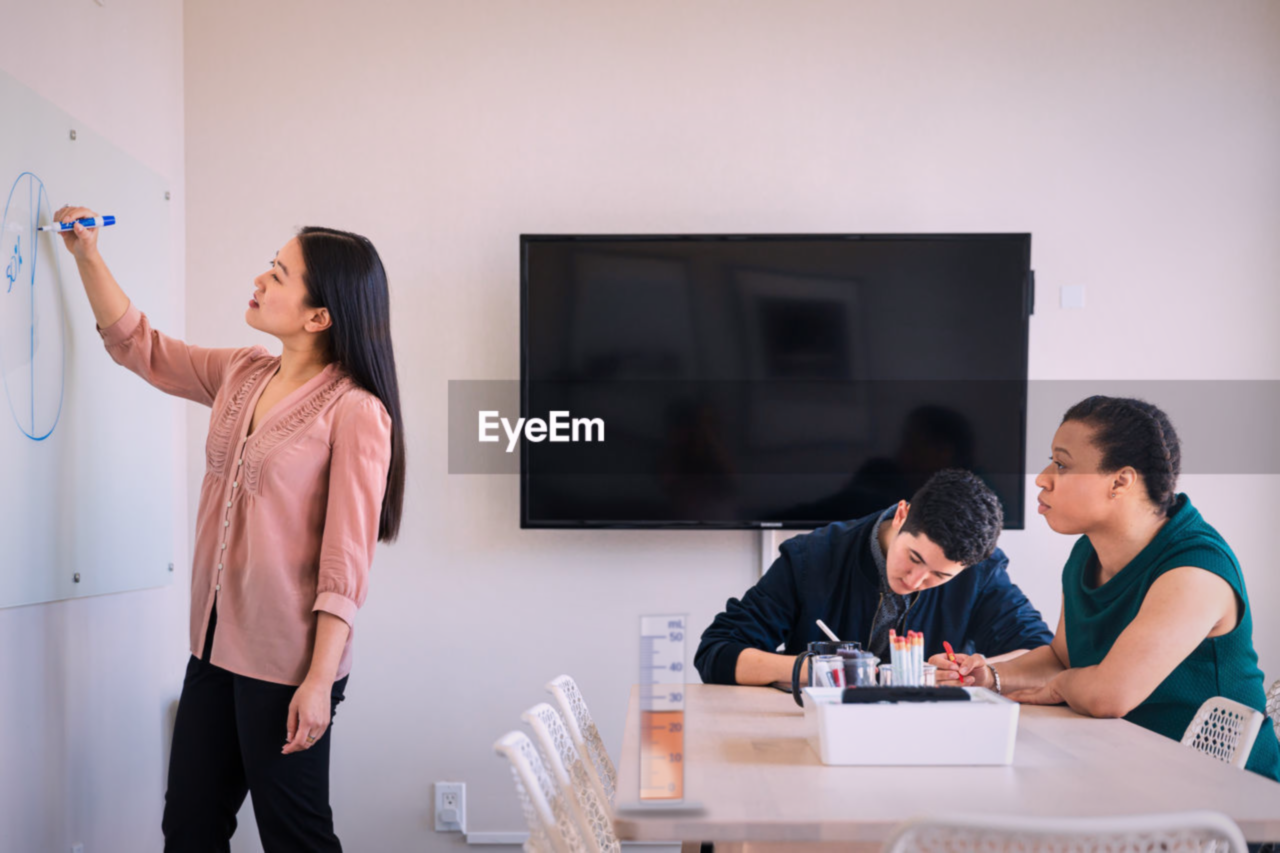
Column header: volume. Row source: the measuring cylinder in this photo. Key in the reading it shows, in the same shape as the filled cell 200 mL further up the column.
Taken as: 25 mL
